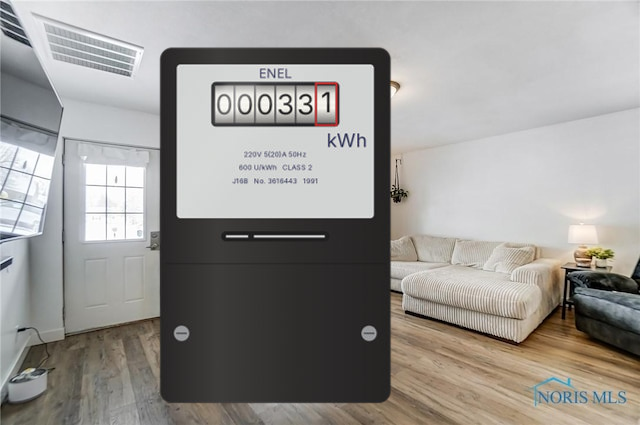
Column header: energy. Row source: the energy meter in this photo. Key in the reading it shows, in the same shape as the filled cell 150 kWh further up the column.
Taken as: 33.1 kWh
